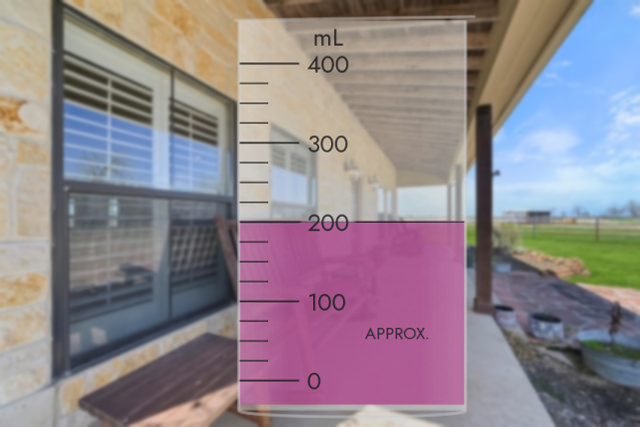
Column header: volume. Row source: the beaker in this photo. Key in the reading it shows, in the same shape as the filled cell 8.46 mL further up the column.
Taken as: 200 mL
